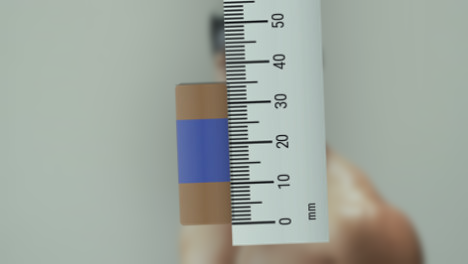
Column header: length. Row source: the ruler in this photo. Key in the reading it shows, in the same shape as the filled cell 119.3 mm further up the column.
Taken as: 35 mm
